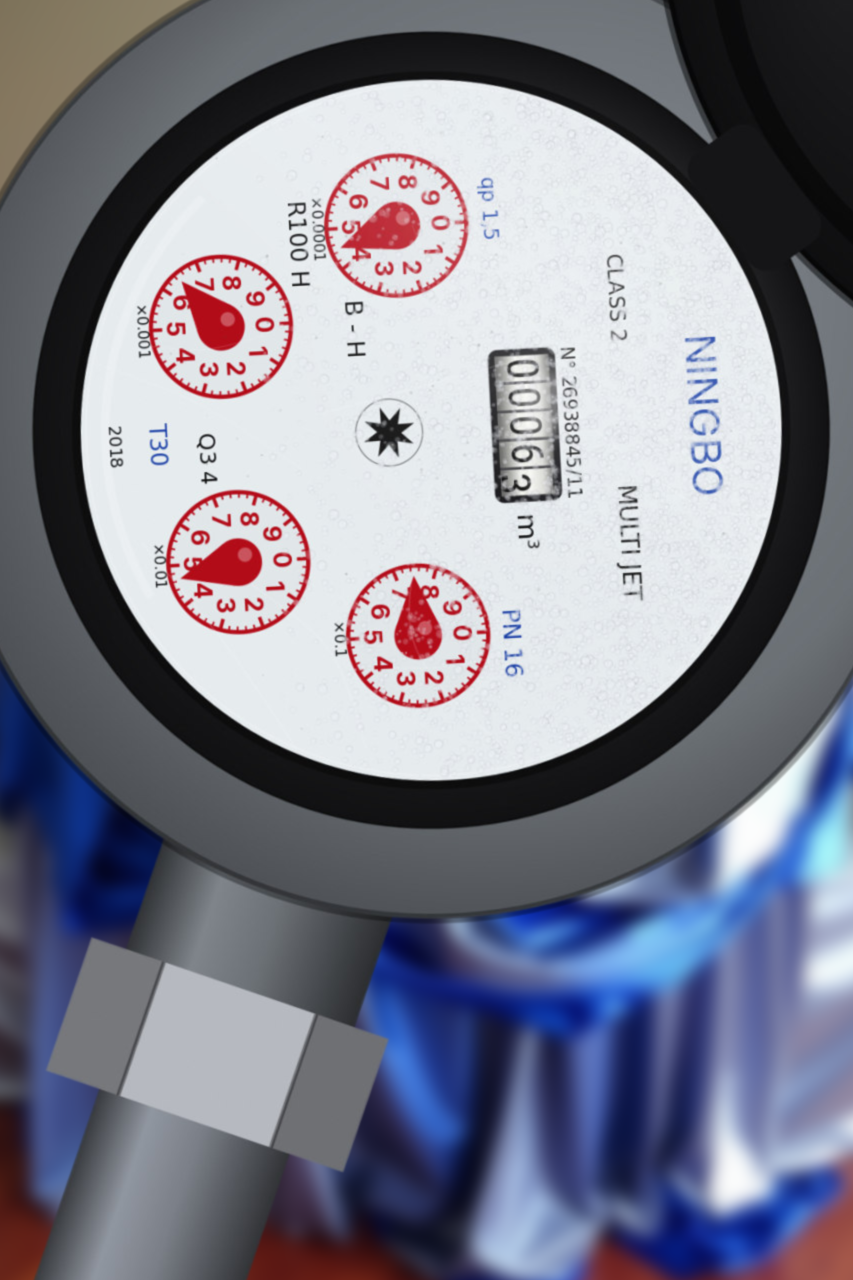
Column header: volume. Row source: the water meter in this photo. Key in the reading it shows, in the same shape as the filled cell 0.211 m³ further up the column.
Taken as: 62.7464 m³
